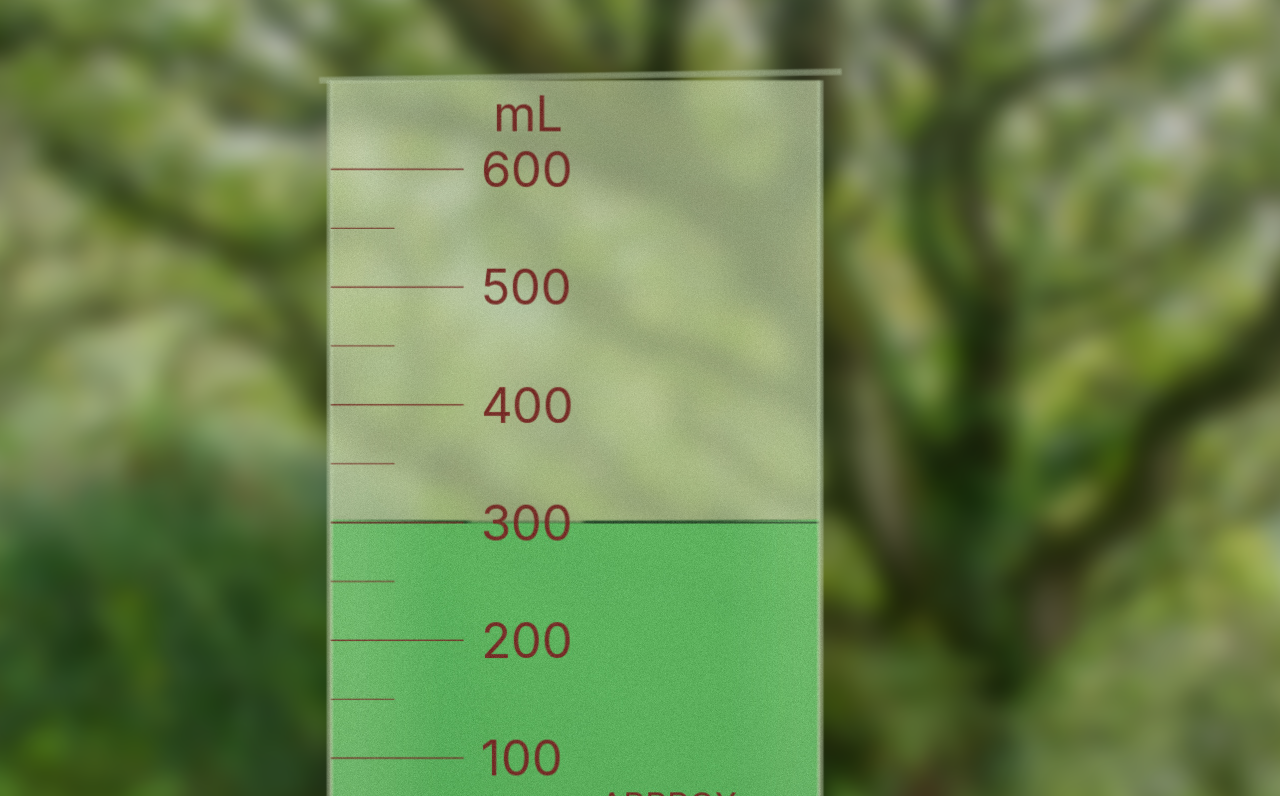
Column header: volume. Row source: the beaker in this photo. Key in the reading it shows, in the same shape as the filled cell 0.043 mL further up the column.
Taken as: 300 mL
